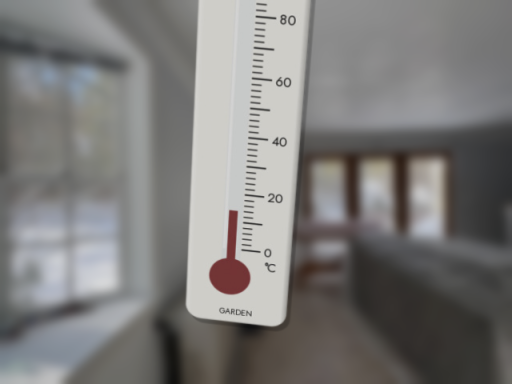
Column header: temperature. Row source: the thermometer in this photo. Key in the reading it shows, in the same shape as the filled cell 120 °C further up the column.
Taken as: 14 °C
